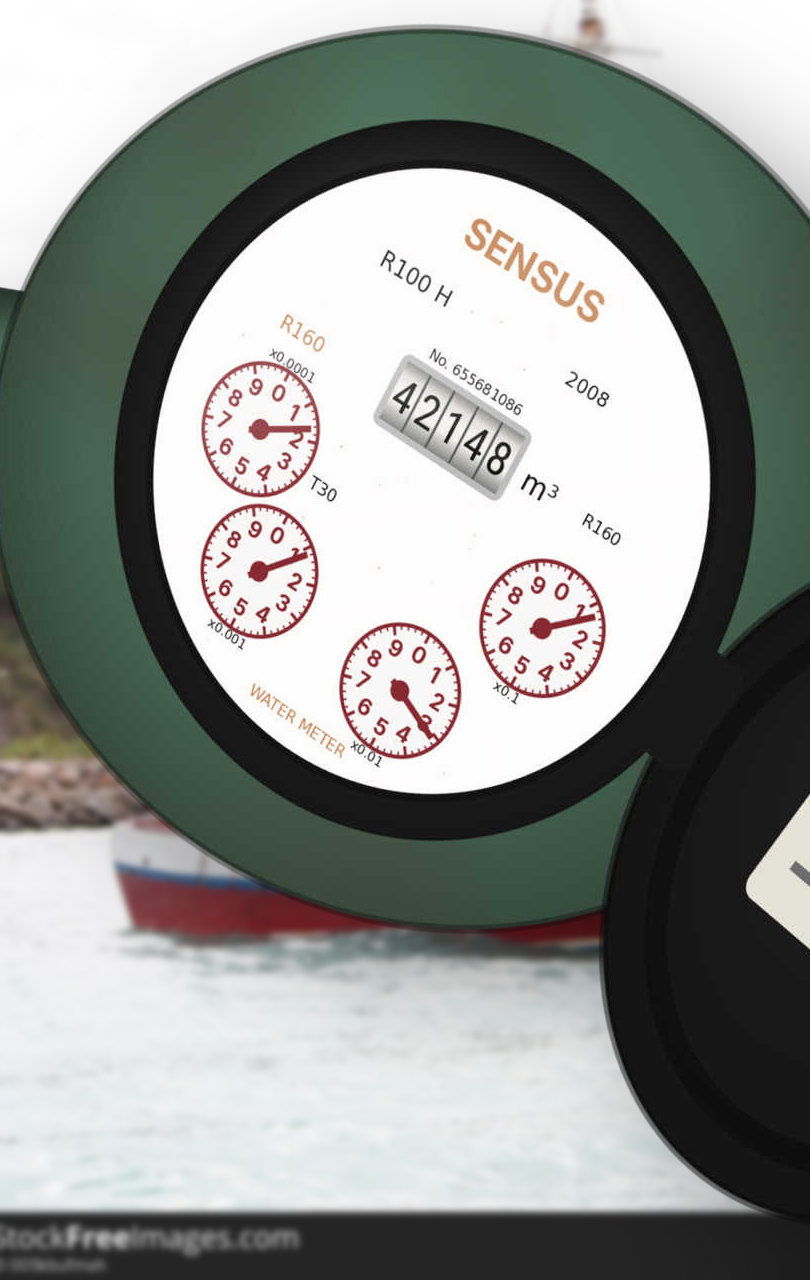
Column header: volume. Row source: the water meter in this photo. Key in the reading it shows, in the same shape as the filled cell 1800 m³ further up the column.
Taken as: 42148.1311 m³
